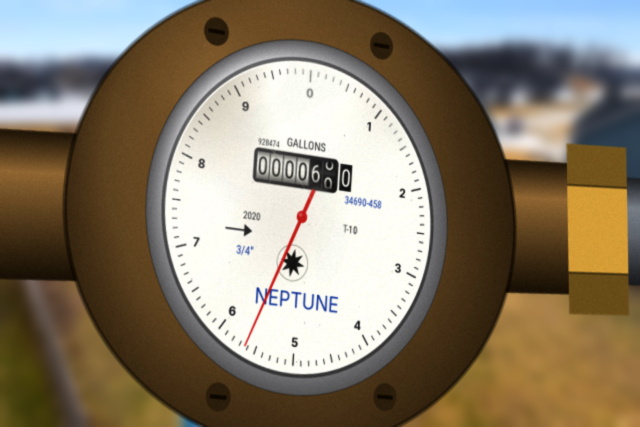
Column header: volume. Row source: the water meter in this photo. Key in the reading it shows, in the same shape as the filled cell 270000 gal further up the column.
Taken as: 685.6 gal
